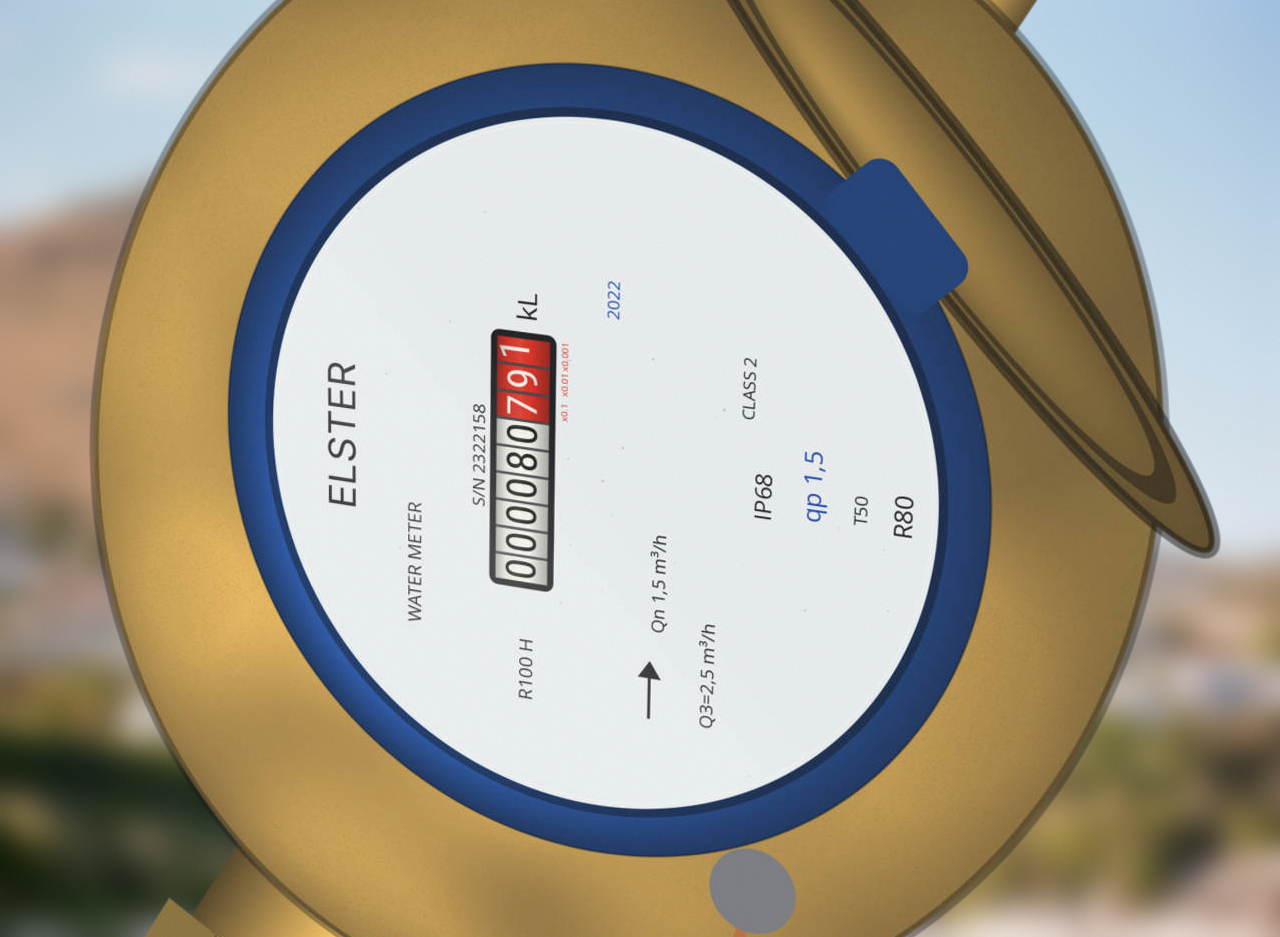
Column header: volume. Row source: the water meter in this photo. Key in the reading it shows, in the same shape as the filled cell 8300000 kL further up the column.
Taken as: 80.791 kL
